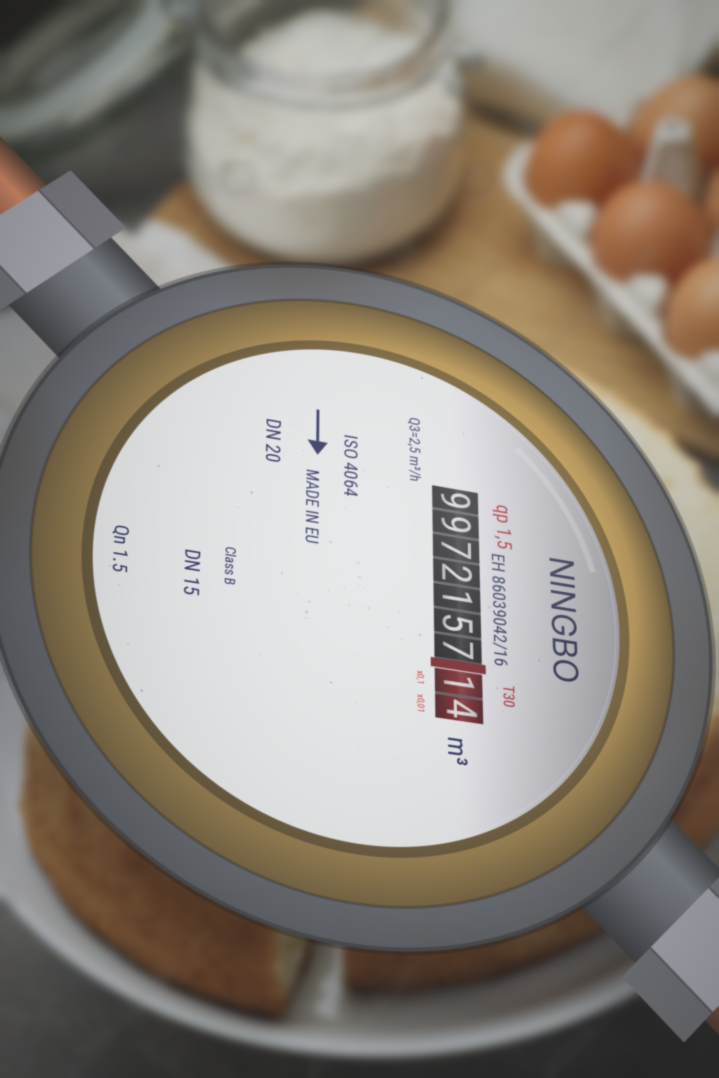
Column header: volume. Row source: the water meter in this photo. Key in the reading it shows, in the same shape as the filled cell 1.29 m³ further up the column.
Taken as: 9972157.14 m³
